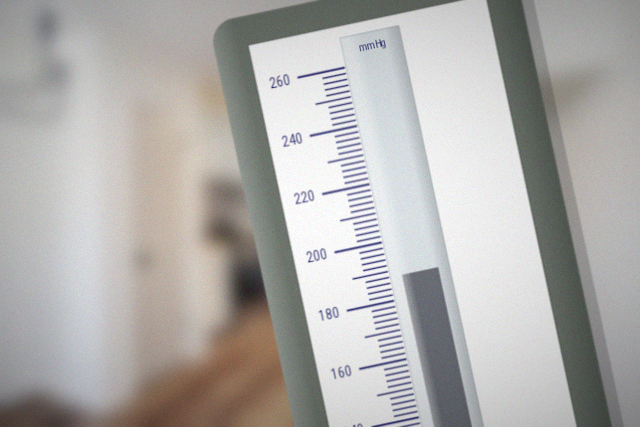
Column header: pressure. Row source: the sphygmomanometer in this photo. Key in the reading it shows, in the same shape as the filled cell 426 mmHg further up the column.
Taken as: 188 mmHg
